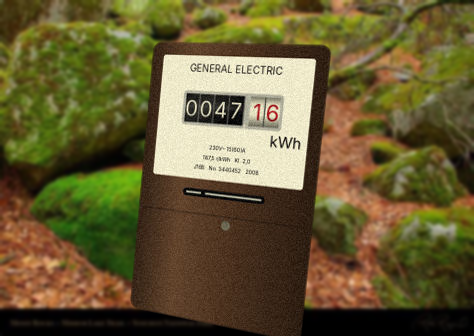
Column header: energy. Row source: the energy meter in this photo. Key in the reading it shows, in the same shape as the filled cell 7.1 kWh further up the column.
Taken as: 47.16 kWh
